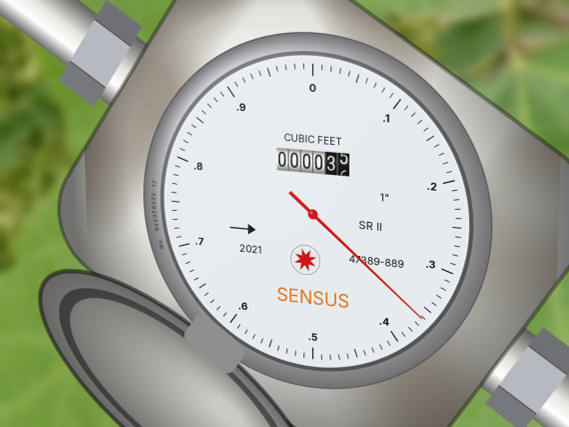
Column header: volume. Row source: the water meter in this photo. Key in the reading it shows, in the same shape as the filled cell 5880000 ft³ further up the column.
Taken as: 35.36 ft³
